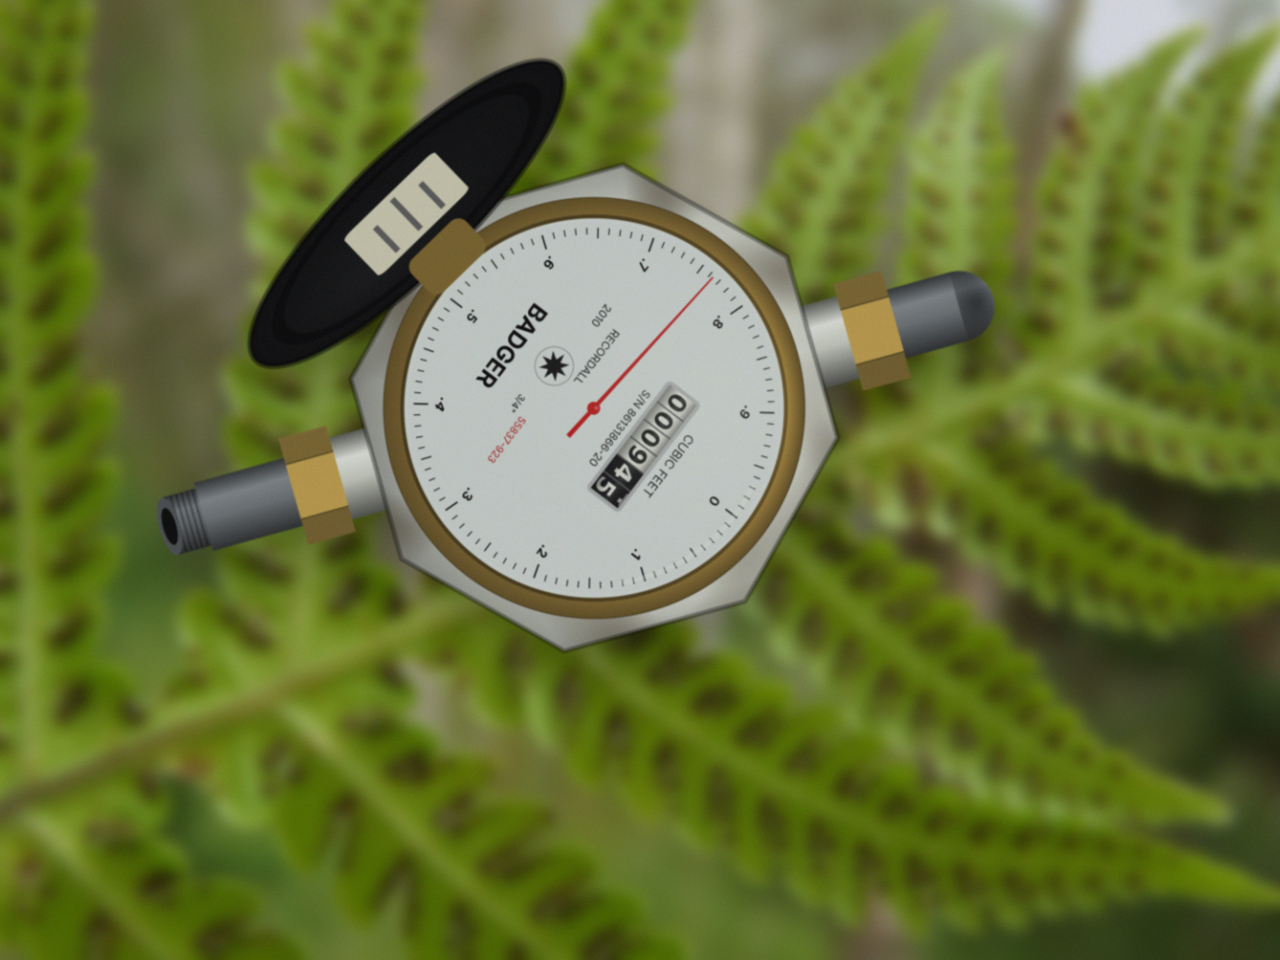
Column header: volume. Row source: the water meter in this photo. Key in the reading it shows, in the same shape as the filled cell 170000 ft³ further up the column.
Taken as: 944.76 ft³
